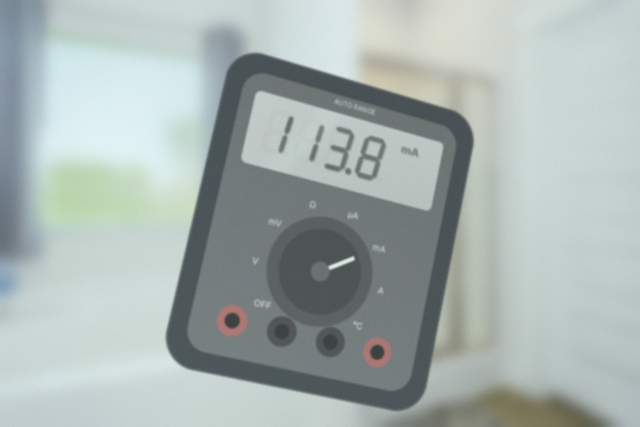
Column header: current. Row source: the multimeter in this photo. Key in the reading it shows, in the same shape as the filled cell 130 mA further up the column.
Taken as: 113.8 mA
